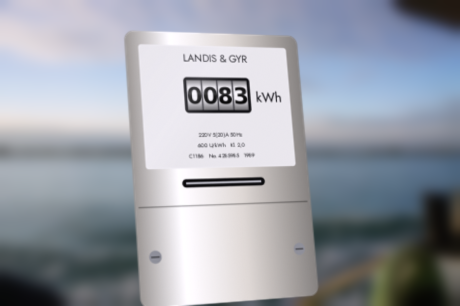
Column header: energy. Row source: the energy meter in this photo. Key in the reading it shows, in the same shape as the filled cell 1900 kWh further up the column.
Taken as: 83 kWh
